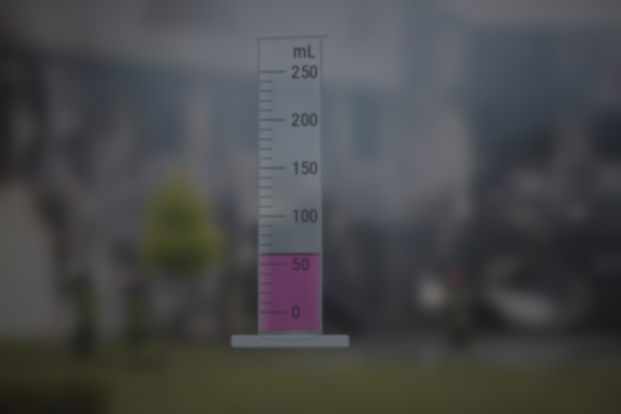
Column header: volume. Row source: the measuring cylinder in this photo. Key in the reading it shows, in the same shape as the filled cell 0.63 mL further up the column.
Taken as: 60 mL
